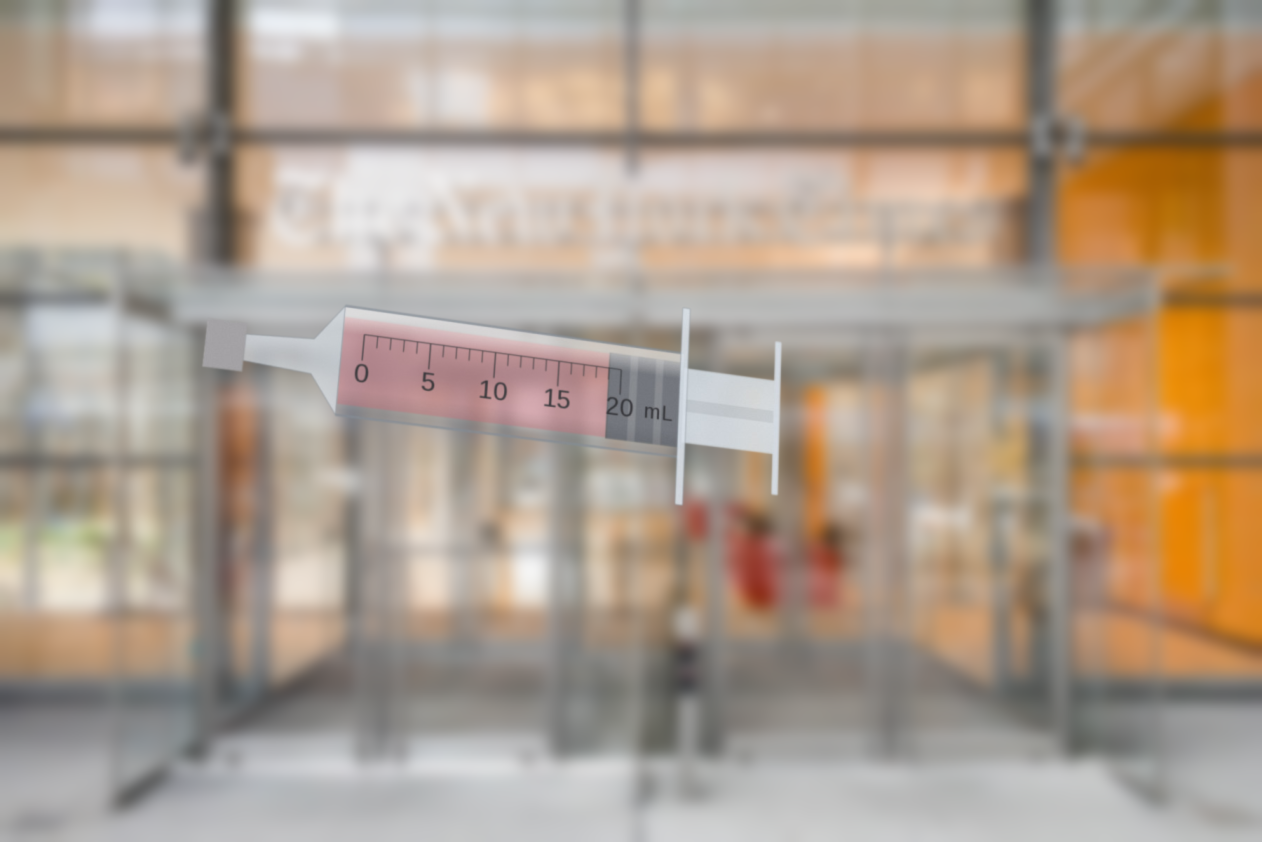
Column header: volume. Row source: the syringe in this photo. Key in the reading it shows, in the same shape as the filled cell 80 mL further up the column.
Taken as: 19 mL
